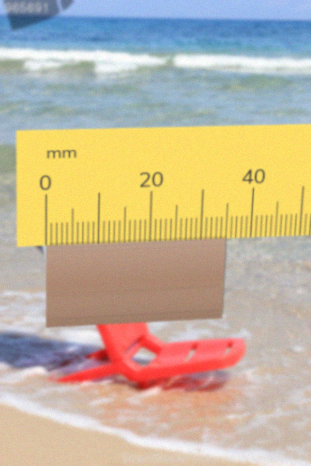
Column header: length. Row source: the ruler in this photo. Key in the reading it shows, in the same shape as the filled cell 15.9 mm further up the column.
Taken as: 35 mm
